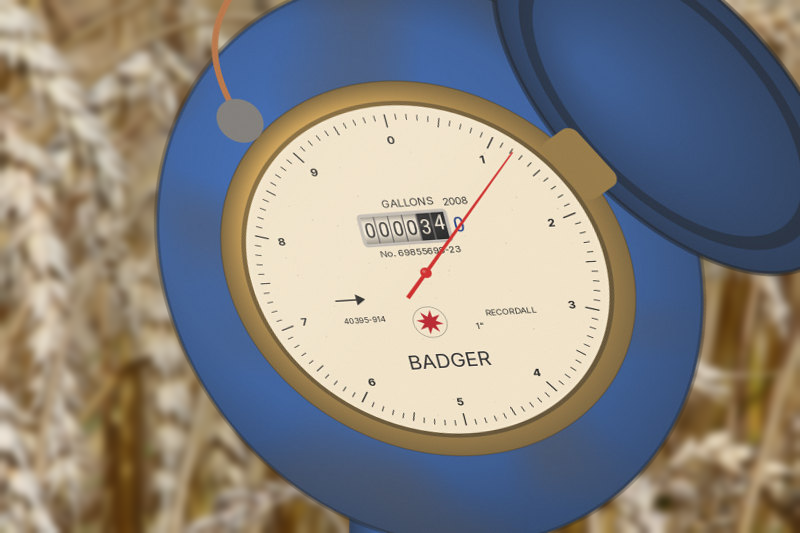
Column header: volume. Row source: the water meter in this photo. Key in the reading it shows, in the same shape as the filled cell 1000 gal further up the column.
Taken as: 341.2 gal
